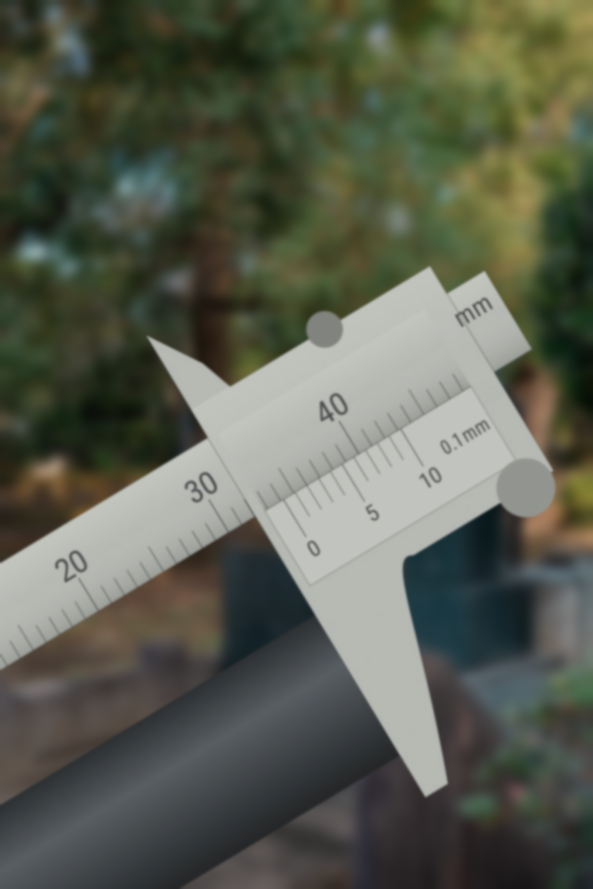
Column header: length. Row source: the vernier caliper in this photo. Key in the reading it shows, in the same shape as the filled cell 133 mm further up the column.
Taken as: 34.2 mm
